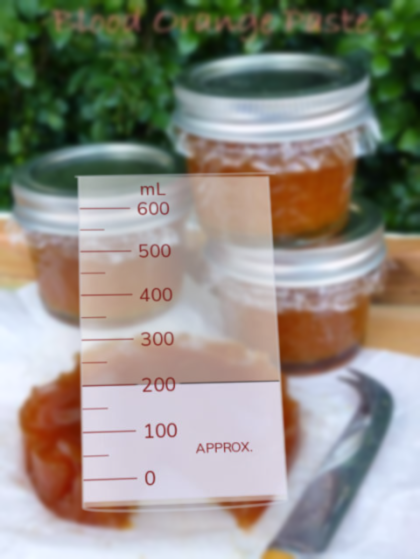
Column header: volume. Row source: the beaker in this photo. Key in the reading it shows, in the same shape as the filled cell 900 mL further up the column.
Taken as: 200 mL
